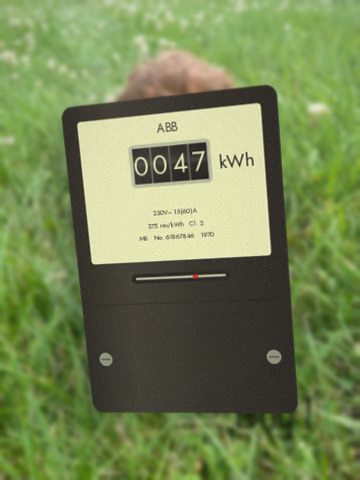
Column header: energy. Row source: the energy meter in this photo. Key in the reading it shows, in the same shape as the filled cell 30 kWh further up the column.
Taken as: 47 kWh
